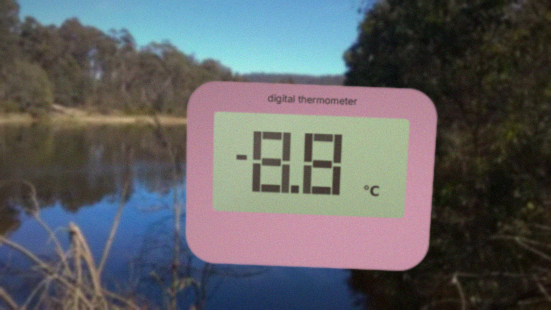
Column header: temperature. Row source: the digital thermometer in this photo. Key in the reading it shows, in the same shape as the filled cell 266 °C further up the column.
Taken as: -8.8 °C
